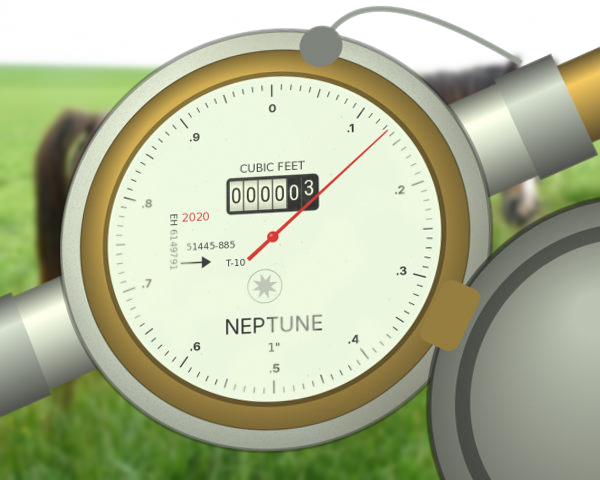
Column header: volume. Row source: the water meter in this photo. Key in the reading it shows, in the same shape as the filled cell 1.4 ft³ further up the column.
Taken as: 3.13 ft³
